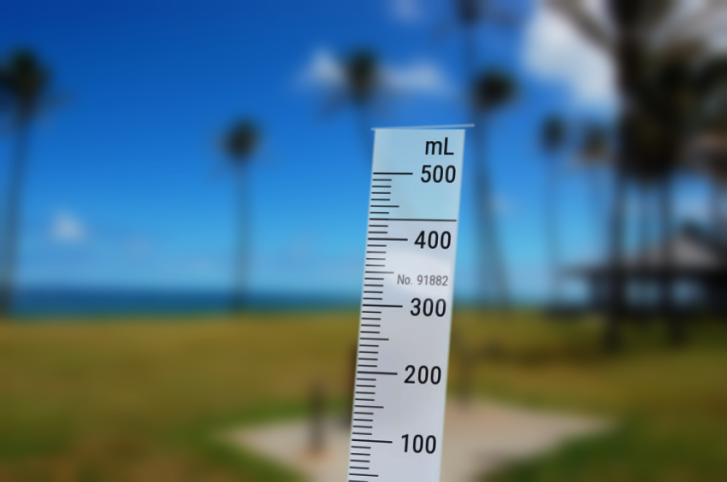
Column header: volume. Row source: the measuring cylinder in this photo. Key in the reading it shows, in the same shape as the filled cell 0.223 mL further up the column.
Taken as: 430 mL
